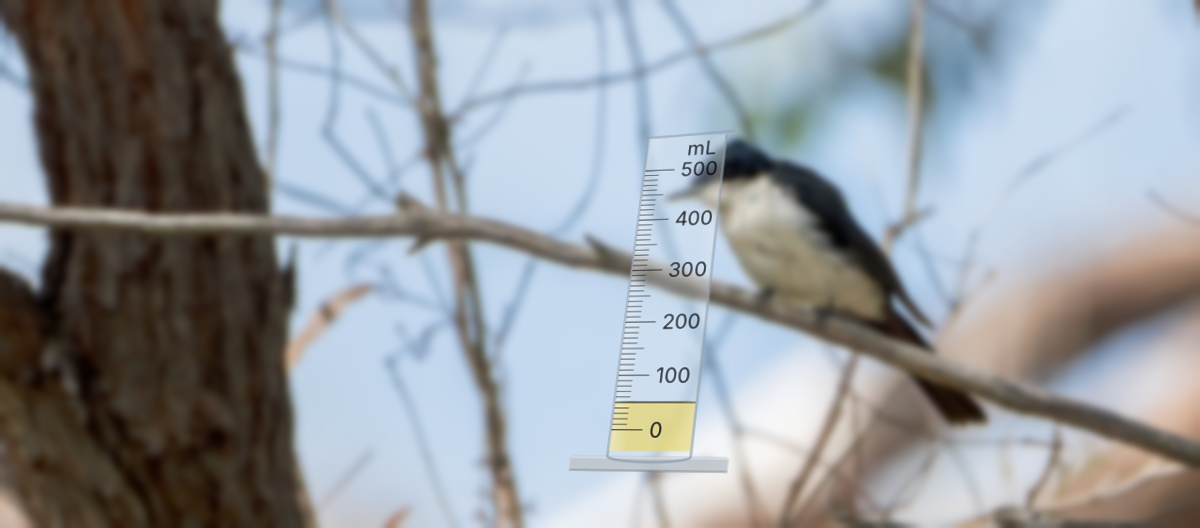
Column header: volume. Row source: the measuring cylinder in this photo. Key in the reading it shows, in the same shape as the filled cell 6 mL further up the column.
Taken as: 50 mL
